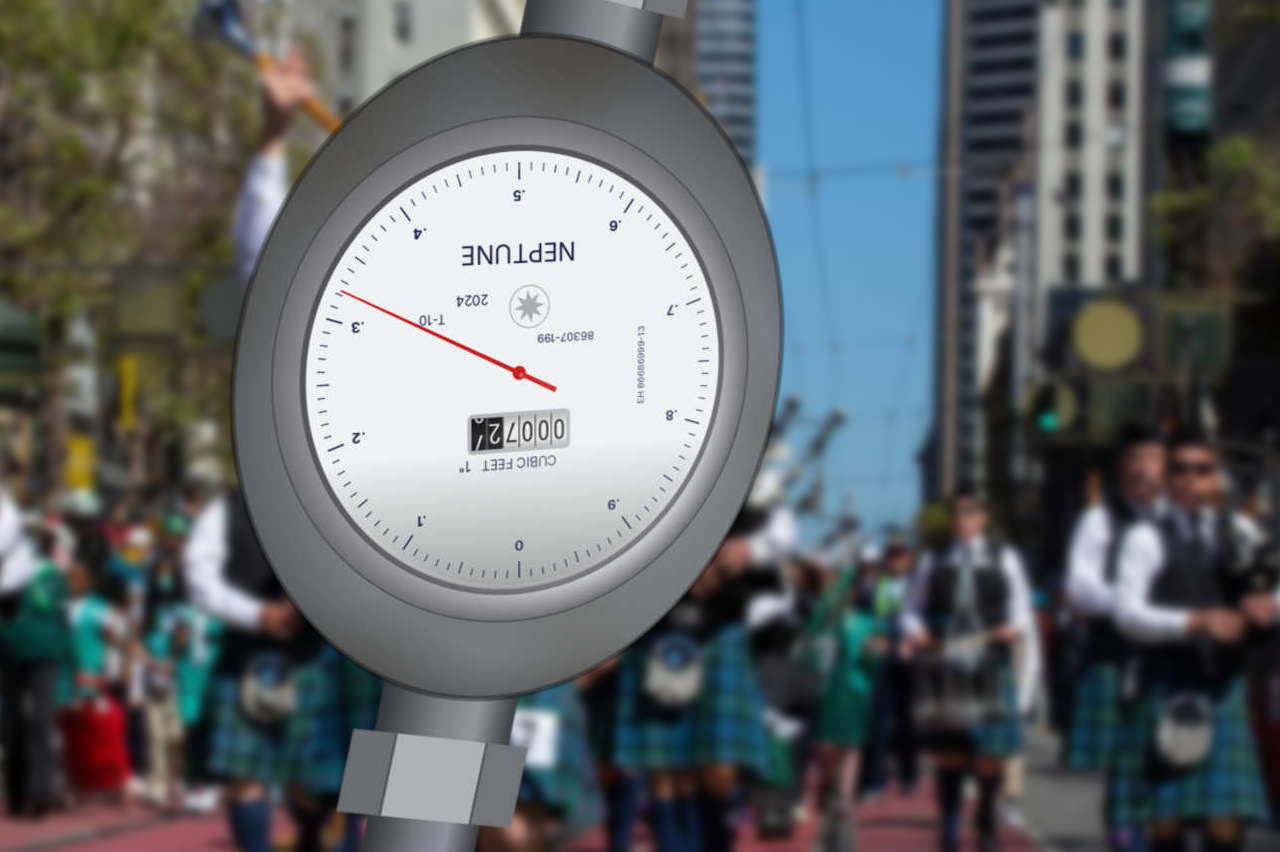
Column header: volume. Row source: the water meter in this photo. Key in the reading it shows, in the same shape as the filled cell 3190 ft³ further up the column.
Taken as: 727.32 ft³
